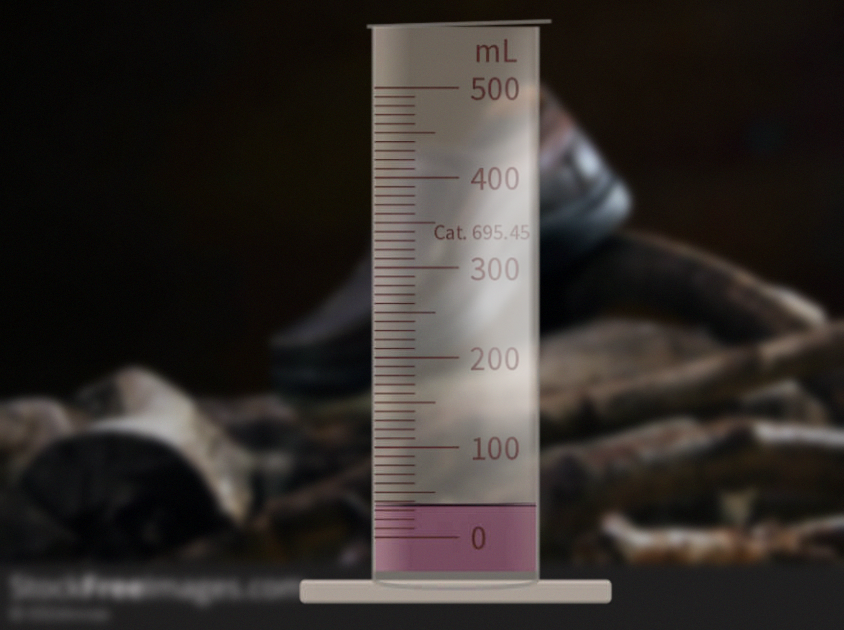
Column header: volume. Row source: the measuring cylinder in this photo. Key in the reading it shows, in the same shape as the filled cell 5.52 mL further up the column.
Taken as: 35 mL
